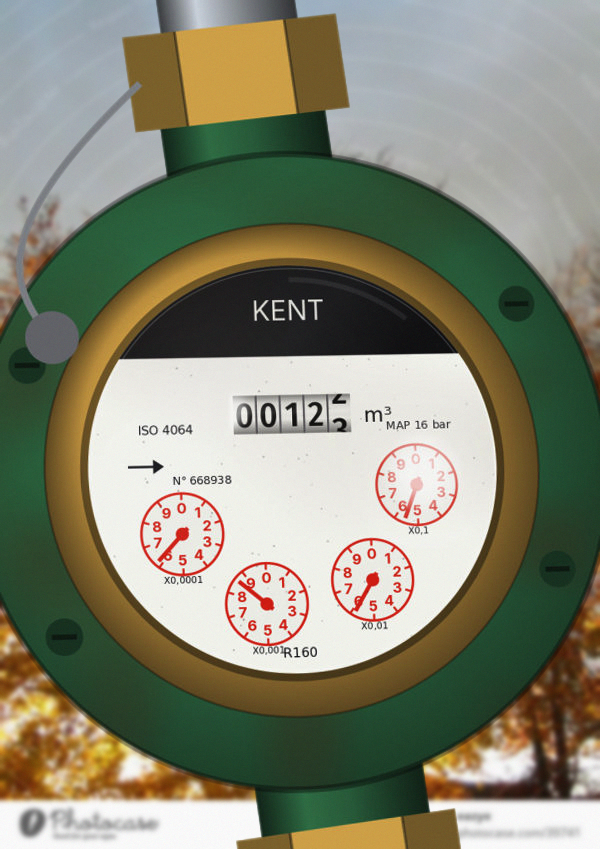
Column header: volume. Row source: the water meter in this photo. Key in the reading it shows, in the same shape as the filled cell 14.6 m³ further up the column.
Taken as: 122.5586 m³
